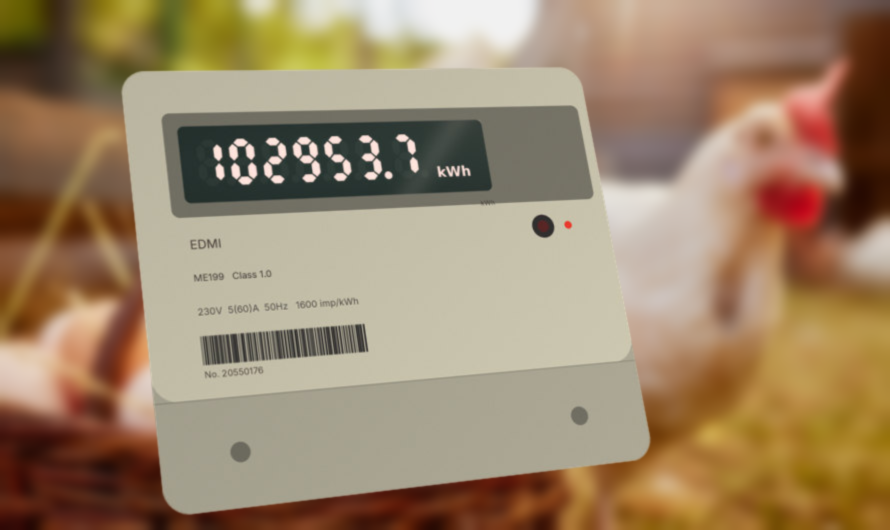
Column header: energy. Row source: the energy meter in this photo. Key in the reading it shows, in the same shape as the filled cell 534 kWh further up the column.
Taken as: 102953.7 kWh
